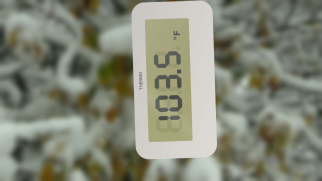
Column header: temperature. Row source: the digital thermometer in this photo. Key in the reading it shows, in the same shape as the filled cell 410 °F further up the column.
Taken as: 103.5 °F
